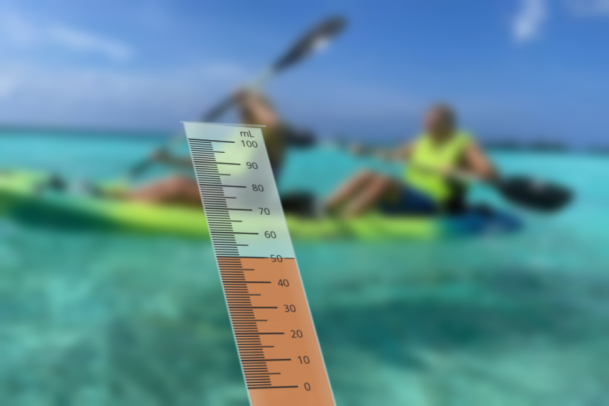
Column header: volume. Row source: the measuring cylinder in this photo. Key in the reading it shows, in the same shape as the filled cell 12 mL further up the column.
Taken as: 50 mL
